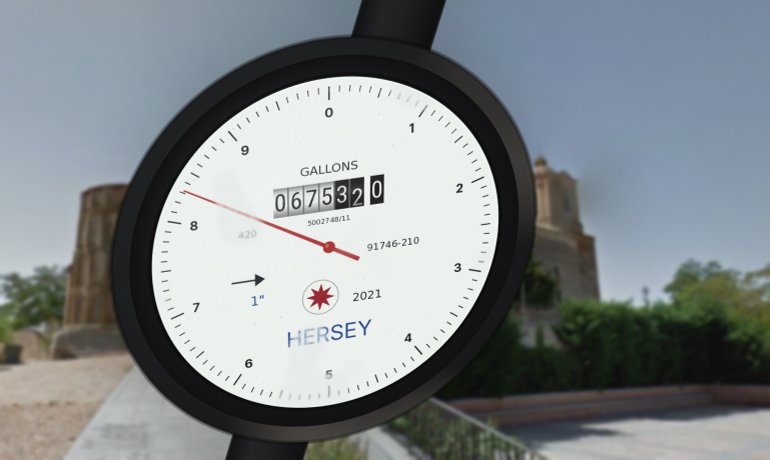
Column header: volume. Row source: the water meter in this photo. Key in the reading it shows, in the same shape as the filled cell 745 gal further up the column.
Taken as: 675318.3 gal
